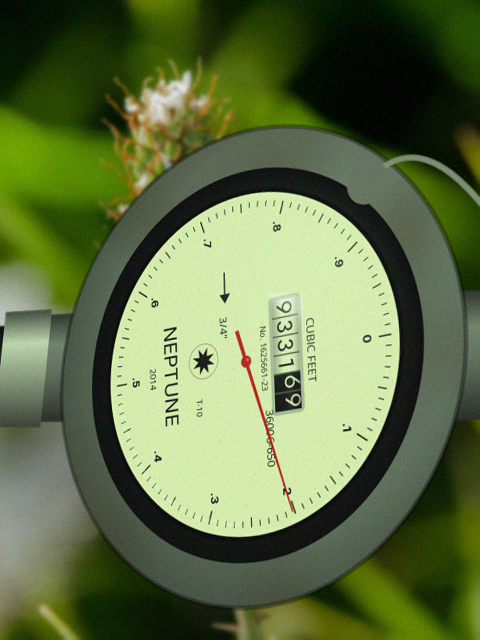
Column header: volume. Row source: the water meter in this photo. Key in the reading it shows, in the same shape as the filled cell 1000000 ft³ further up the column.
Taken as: 933169.20 ft³
